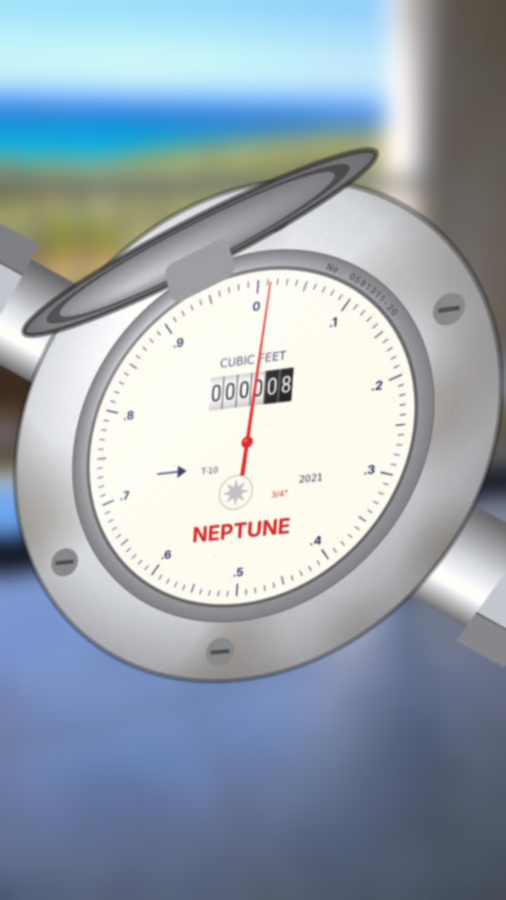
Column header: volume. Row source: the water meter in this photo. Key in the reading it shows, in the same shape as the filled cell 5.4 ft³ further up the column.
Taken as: 8.01 ft³
